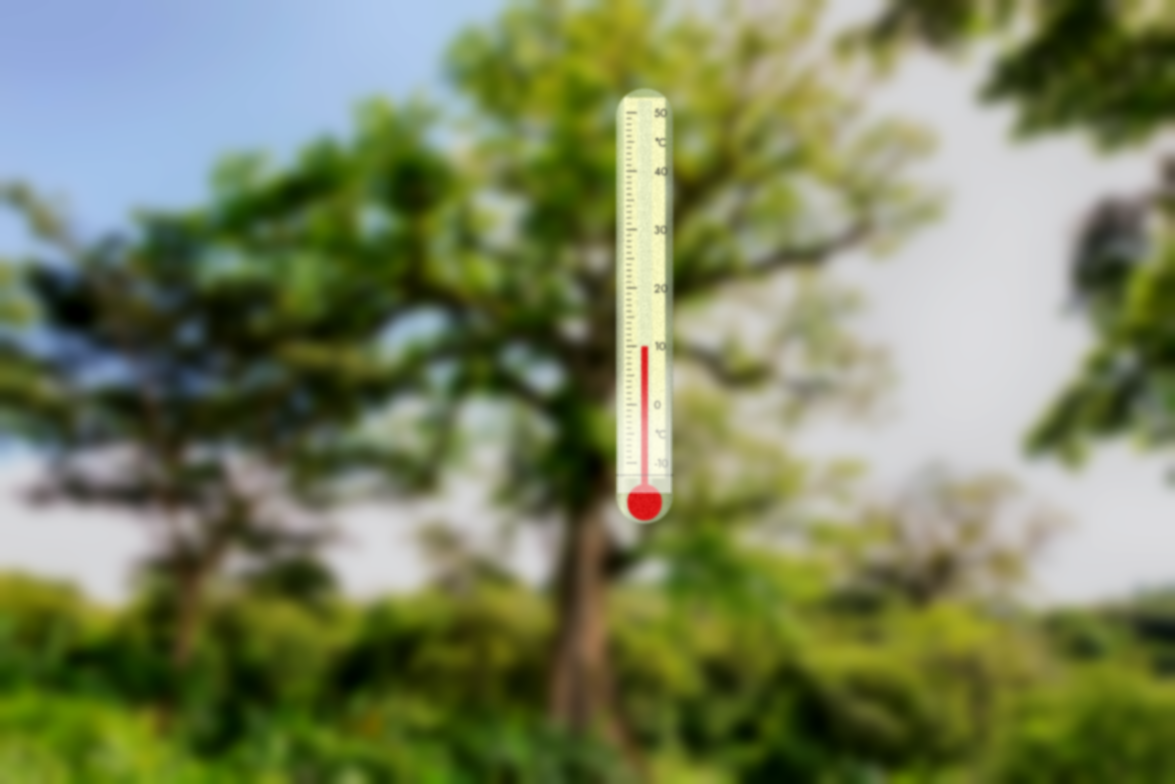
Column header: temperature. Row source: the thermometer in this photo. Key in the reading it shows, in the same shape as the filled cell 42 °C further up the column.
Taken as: 10 °C
